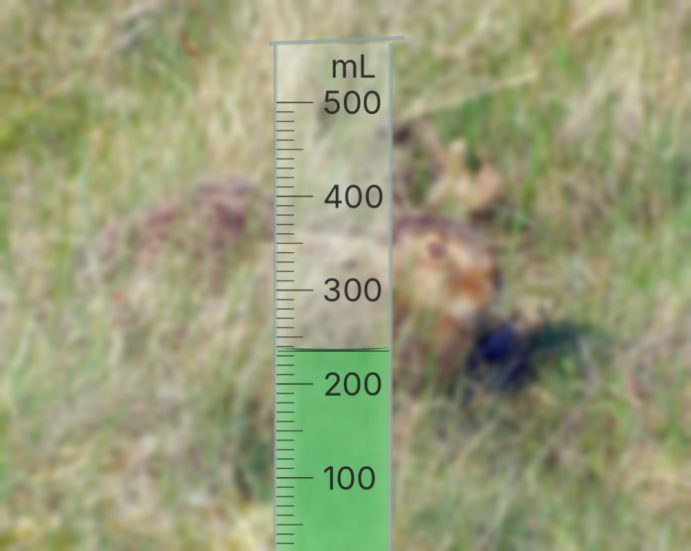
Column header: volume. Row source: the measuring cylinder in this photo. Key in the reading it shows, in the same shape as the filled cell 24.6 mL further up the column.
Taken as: 235 mL
